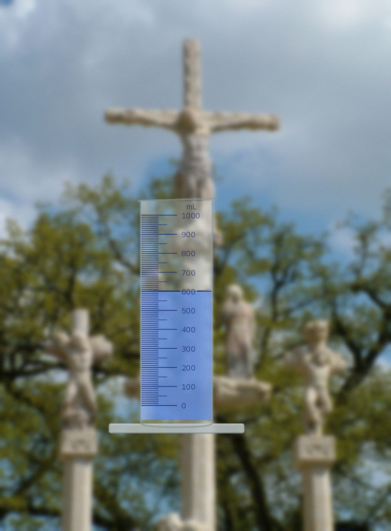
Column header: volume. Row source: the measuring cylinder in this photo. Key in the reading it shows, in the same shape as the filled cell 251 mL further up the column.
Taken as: 600 mL
